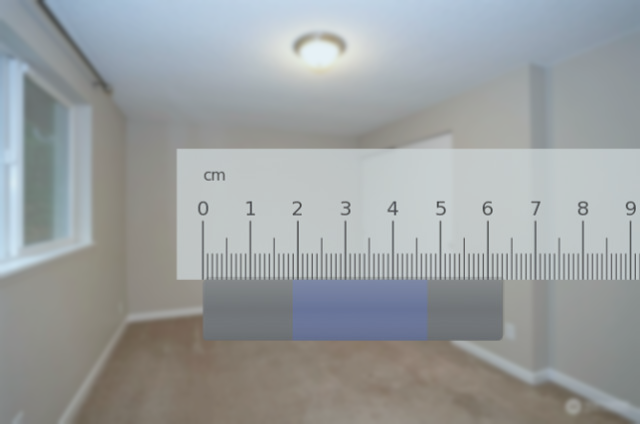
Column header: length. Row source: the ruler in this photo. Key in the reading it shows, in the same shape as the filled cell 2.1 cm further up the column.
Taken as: 6.3 cm
